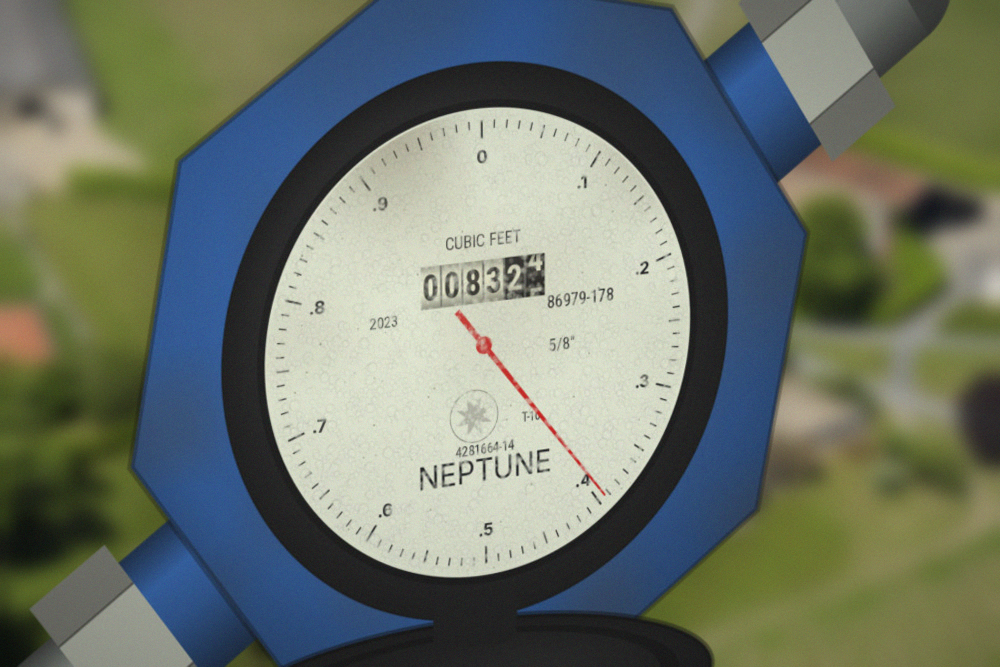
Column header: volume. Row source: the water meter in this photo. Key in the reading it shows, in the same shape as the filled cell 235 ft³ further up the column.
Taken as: 8324.39 ft³
